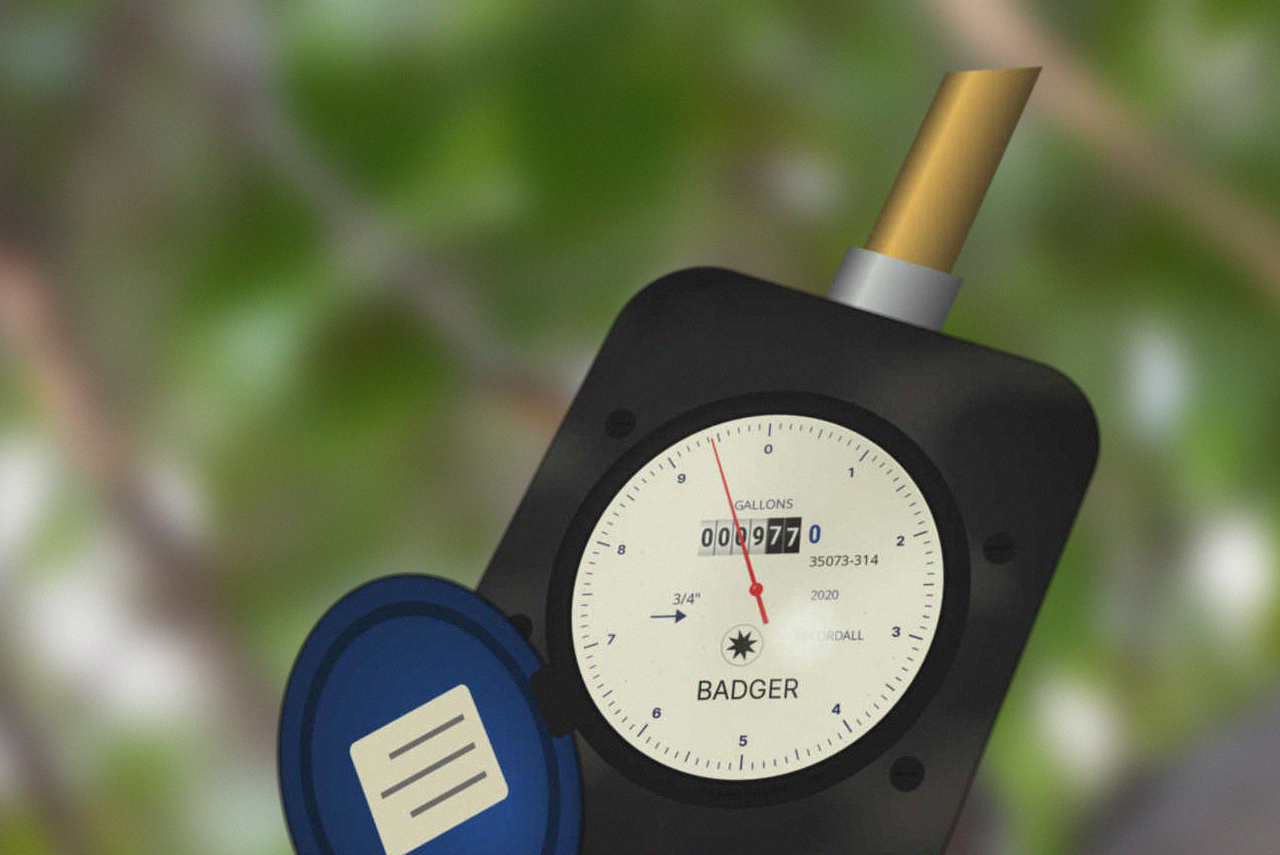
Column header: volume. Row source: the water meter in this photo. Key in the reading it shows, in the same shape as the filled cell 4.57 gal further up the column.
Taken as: 9769.4 gal
